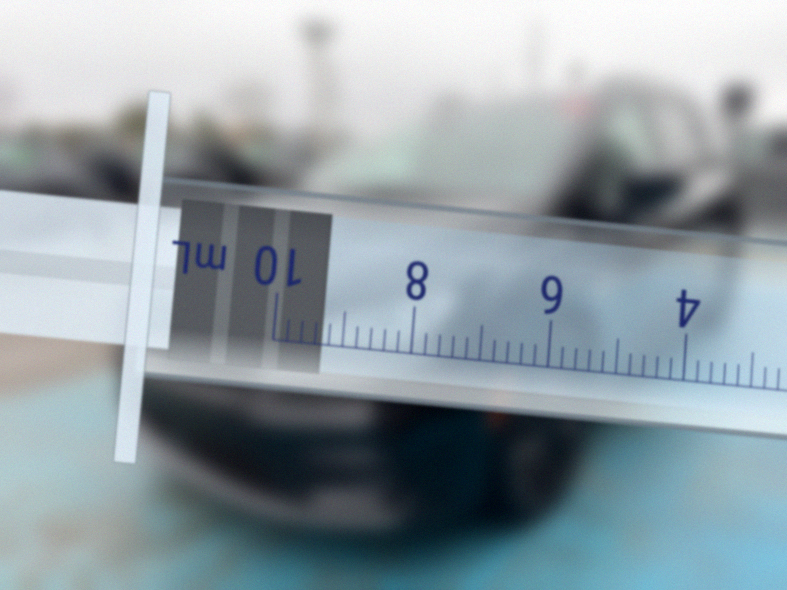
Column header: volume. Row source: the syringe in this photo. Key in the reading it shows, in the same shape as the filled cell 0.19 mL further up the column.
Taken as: 9.3 mL
